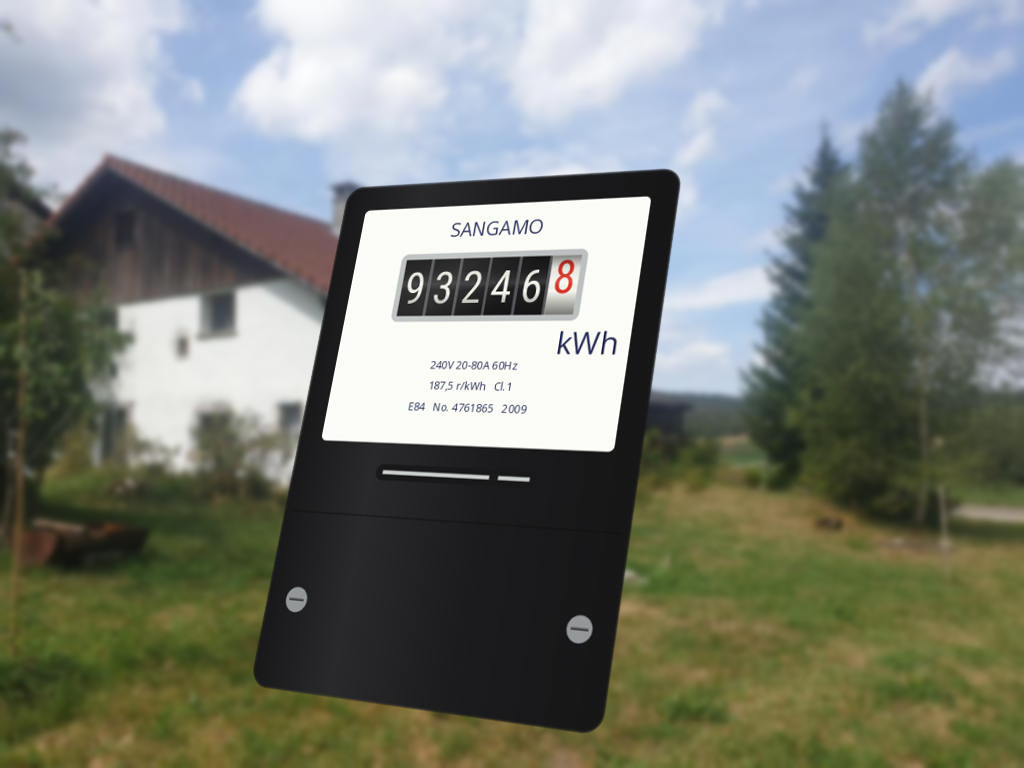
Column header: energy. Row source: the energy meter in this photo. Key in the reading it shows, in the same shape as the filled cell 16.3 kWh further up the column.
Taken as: 93246.8 kWh
